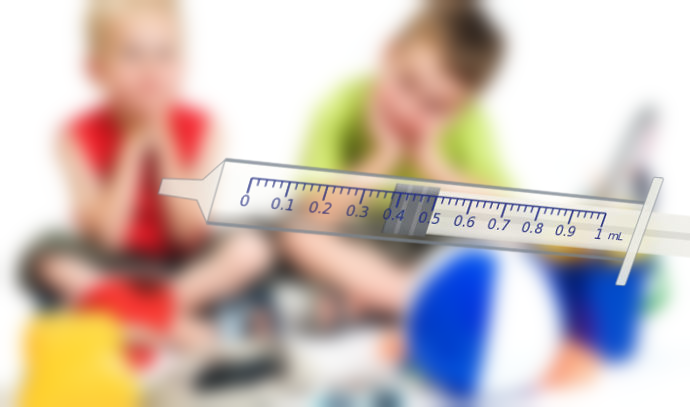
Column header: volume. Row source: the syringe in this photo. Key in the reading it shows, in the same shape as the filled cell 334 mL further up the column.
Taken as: 0.38 mL
